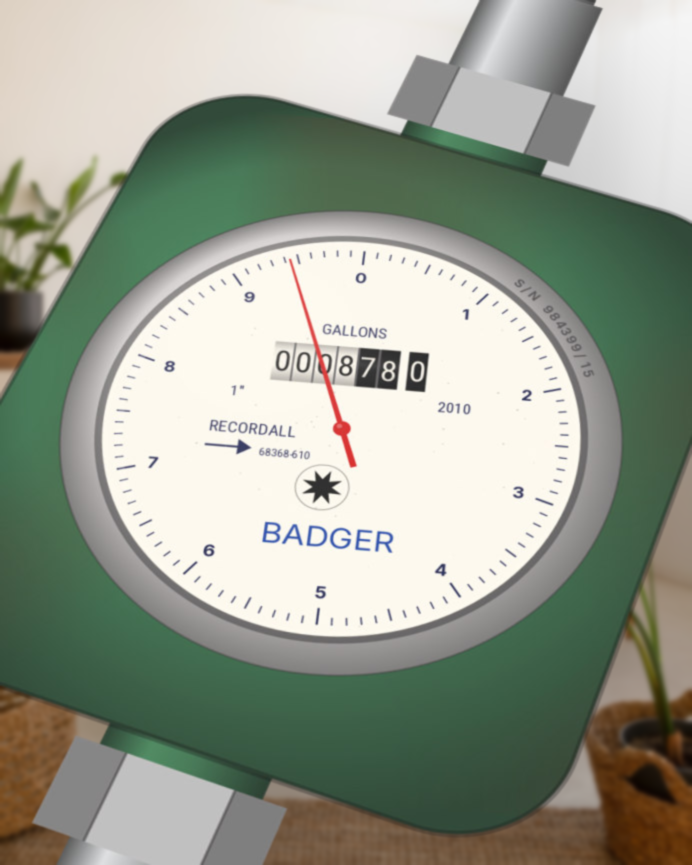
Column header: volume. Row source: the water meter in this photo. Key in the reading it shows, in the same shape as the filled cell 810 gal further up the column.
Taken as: 8779.4 gal
